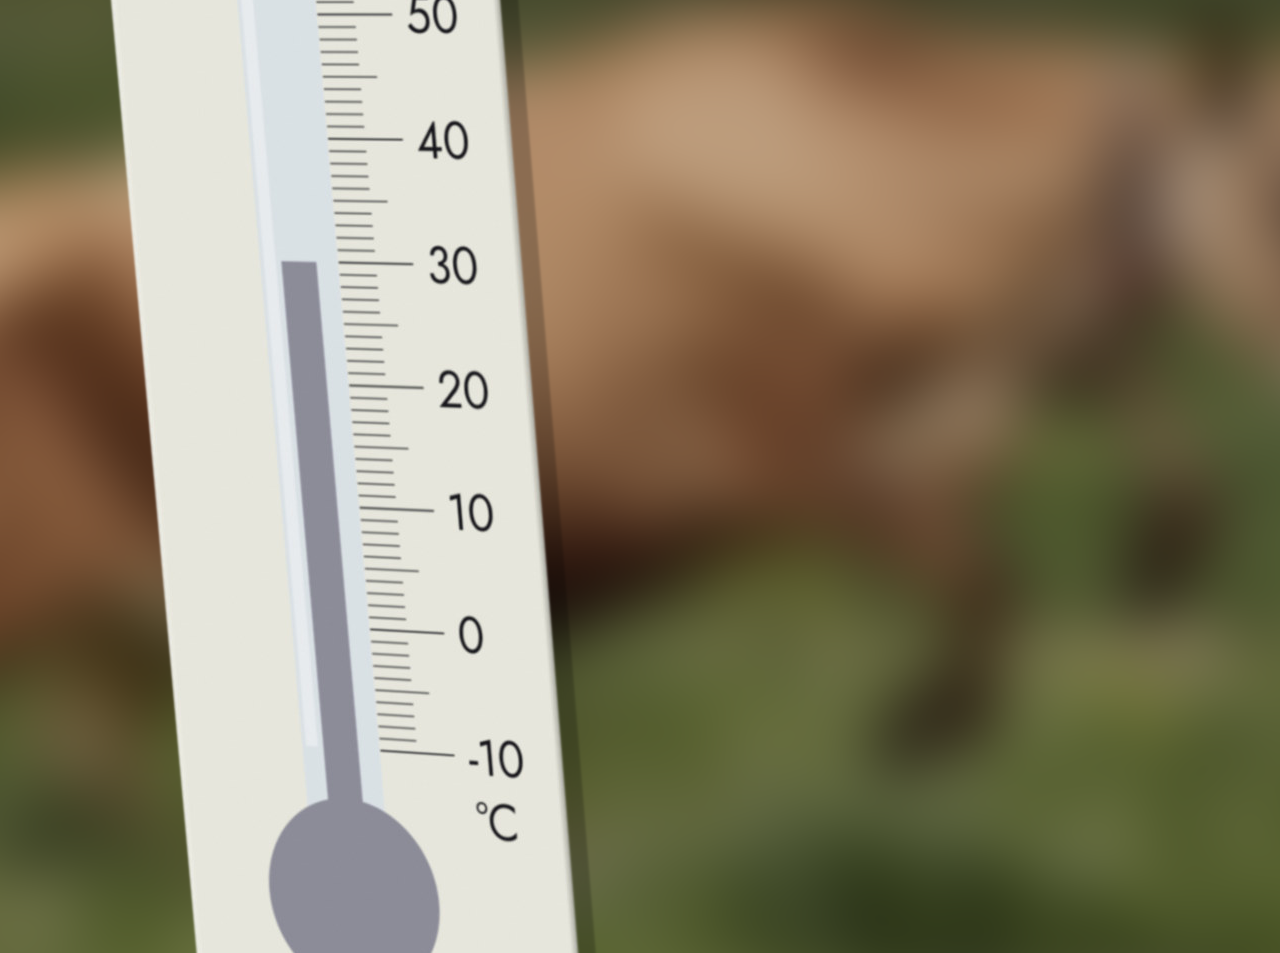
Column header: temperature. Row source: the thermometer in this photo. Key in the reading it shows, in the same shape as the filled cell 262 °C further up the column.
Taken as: 30 °C
